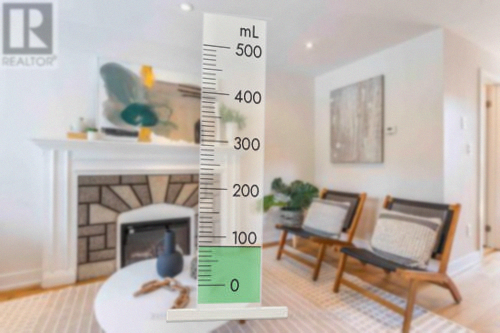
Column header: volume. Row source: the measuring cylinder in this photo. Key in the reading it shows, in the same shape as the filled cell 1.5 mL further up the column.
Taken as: 80 mL
